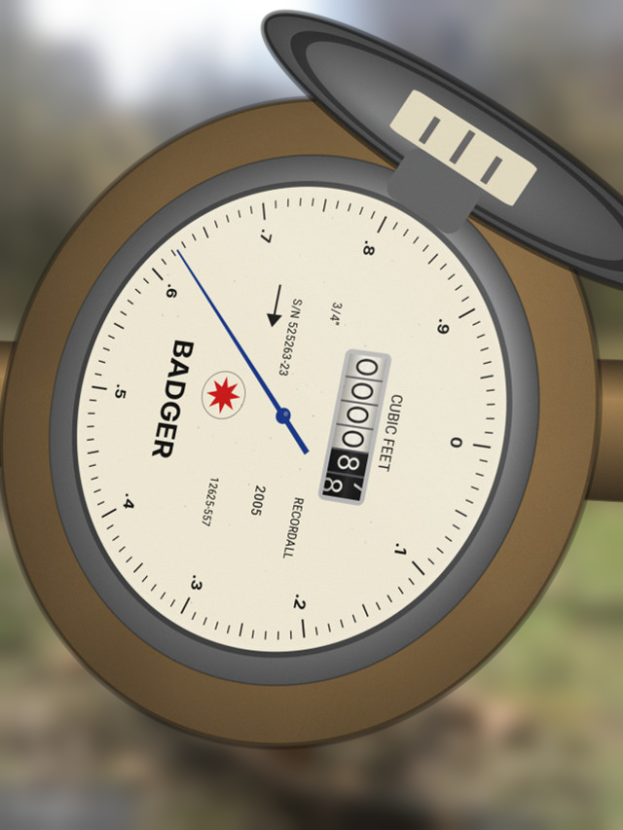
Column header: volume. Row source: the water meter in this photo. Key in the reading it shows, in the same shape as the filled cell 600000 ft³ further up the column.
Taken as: 87.62 ft³
